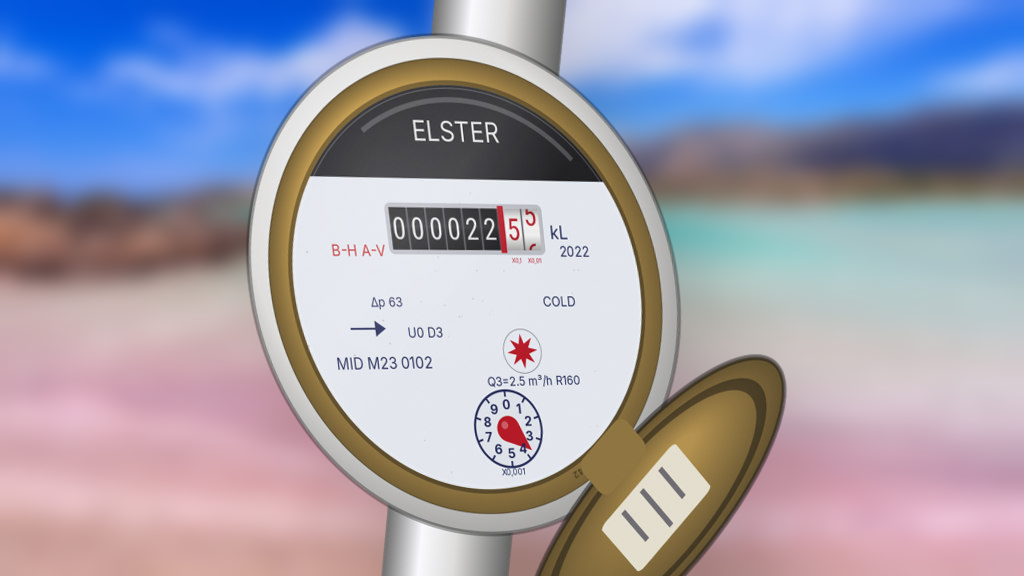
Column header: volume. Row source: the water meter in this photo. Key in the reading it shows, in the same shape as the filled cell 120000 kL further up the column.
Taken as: 22.553 kL
